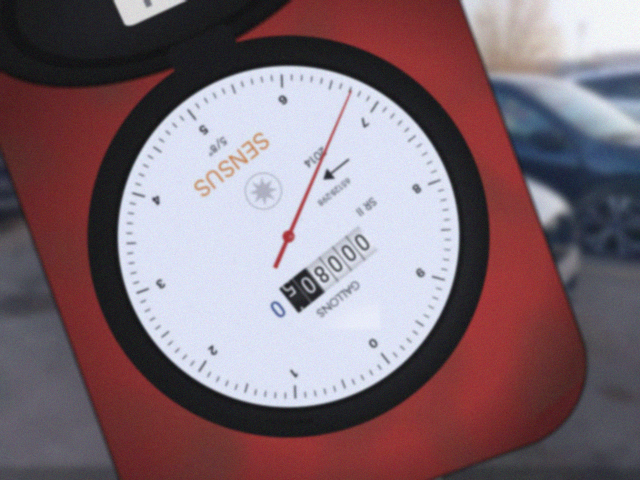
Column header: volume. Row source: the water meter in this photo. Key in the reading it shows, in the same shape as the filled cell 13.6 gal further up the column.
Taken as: 8046.7 gal
